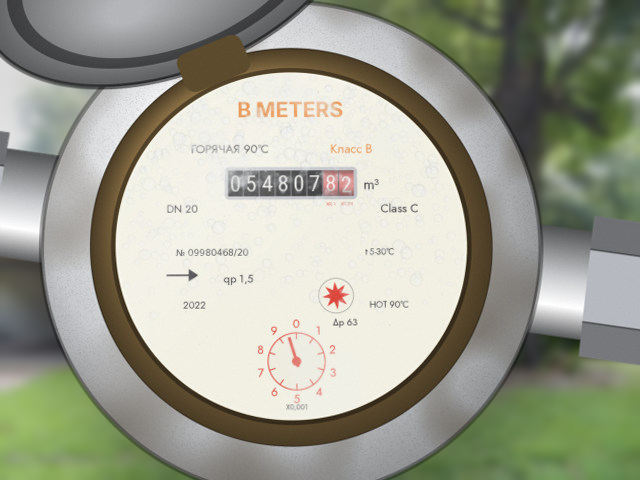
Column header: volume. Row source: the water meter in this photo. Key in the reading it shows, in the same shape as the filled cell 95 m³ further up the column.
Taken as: 54807.819 m³
